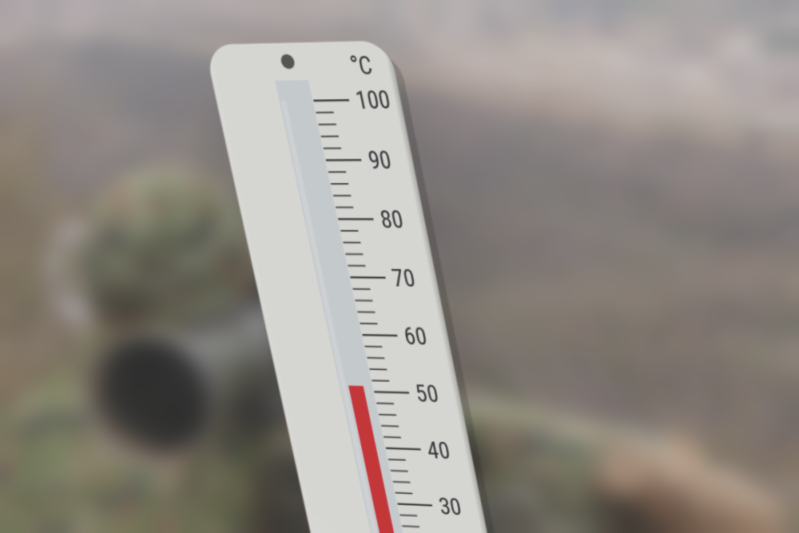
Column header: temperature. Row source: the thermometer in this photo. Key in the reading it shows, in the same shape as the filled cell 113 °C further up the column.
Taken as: 51 °C
